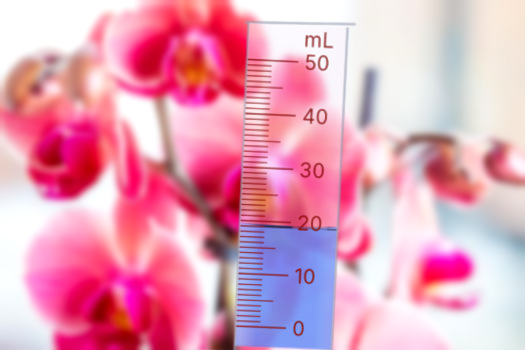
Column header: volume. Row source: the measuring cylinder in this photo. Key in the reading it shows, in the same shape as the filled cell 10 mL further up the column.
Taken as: 19 mL
